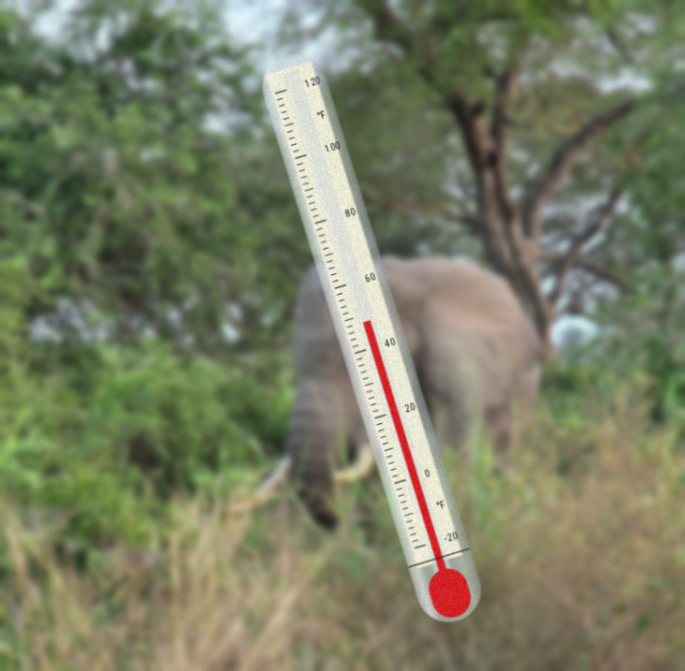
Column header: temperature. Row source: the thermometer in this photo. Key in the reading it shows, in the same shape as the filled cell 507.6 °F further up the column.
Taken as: 48 °F
